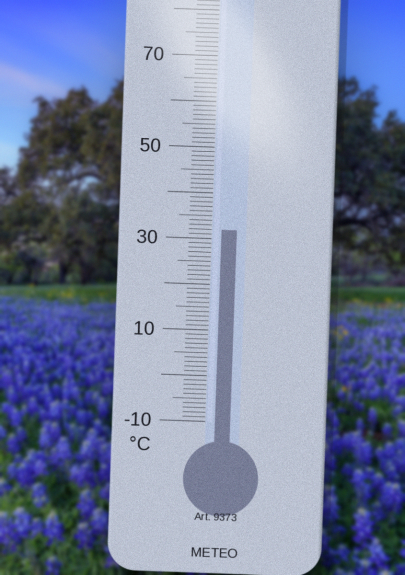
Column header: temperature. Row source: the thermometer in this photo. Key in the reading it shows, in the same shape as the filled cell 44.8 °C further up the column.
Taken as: 32 °C
